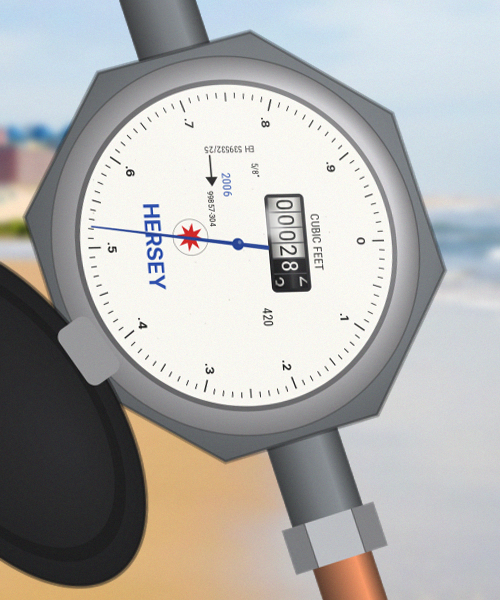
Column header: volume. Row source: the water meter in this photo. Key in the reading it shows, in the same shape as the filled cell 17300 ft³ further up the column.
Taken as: 282.52 ft³
